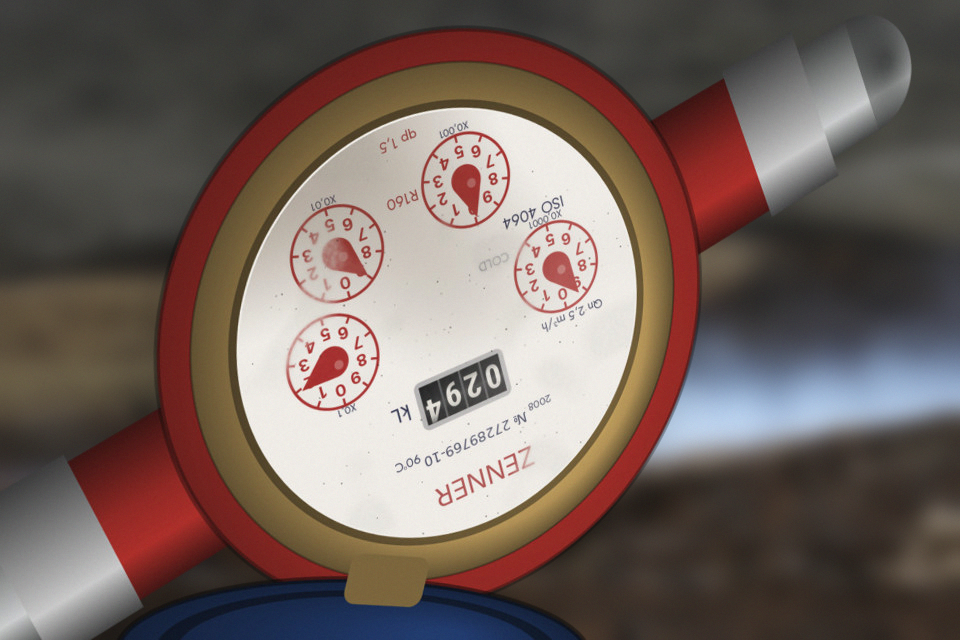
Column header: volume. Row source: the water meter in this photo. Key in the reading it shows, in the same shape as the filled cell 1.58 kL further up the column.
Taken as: 294.1899 kL
